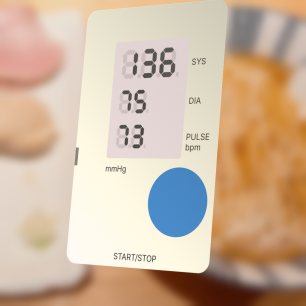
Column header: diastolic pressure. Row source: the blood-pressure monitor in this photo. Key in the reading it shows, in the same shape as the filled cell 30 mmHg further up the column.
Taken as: 75 mmHg
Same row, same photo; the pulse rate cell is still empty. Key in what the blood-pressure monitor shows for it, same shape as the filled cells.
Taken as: 73 bpm
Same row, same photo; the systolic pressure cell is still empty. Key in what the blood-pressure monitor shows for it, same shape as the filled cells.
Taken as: 136 mmHg
